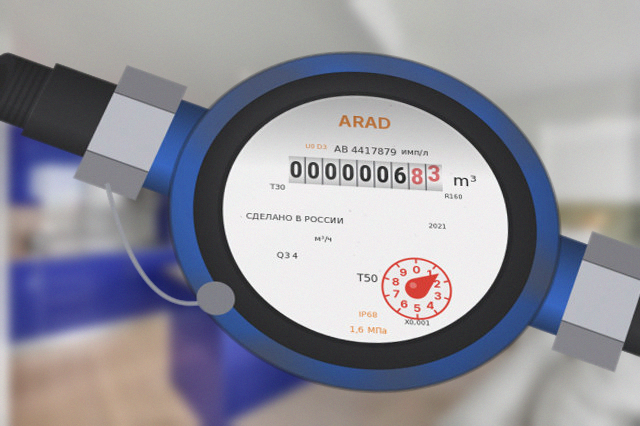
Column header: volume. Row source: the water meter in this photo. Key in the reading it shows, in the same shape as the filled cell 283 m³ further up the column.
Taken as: 6.831 m³
